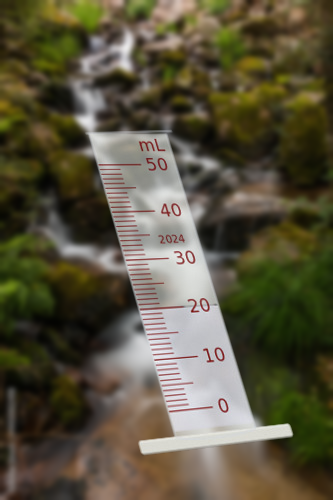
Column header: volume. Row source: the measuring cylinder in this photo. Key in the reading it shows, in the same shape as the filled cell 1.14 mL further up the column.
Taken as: 20 mL
